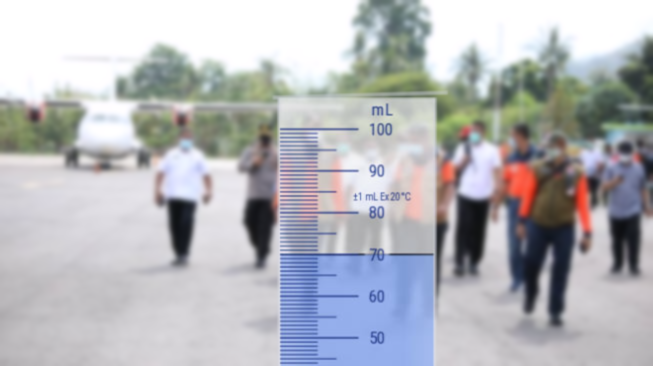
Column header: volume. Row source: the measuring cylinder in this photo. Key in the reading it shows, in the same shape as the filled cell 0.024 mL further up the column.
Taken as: 70 mL
